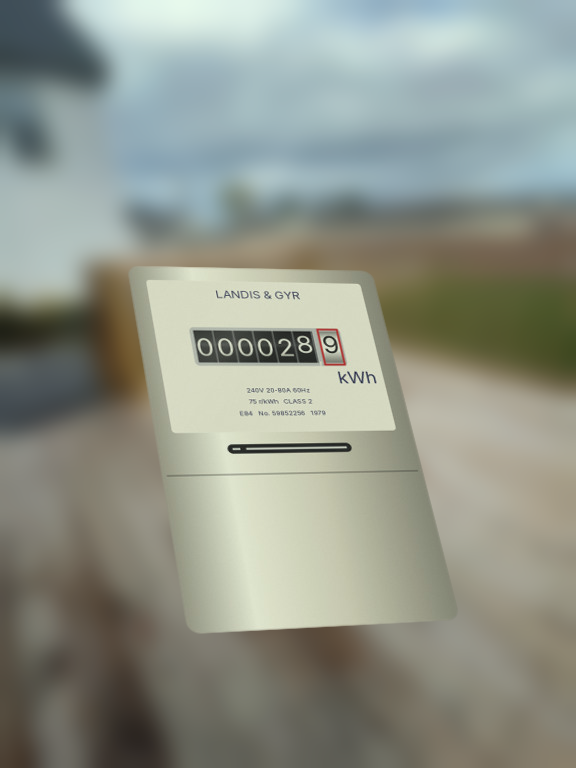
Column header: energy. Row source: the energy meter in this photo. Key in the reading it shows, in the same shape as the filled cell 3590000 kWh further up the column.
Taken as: 28.9 kWh
